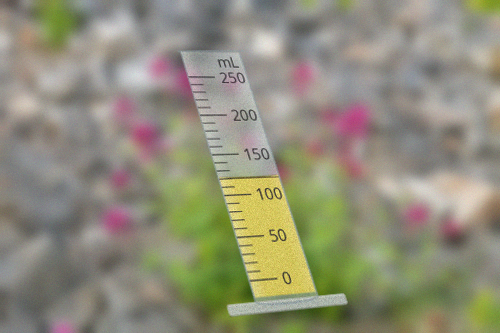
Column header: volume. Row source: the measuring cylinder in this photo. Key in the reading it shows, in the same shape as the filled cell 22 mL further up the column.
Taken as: 120 mL
